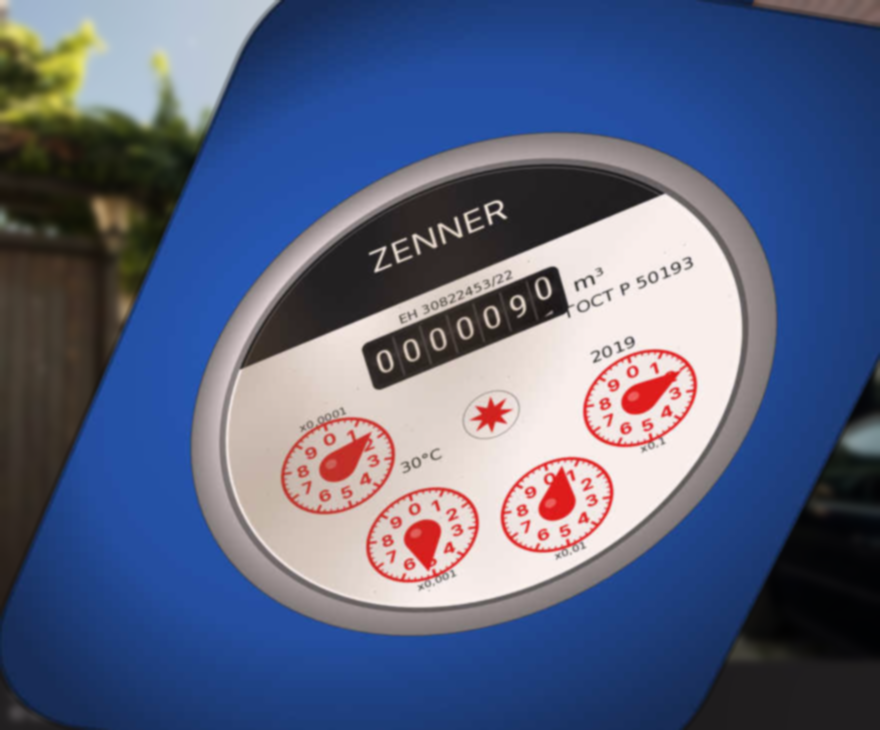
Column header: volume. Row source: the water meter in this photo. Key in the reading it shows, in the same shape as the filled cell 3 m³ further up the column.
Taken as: 90.2051 m³
